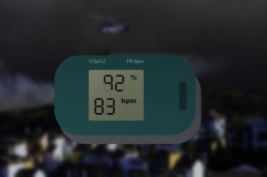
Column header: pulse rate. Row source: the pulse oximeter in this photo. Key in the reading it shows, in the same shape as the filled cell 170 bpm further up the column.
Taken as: 83 bpm
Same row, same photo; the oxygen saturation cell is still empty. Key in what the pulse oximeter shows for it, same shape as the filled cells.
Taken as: 92 %
